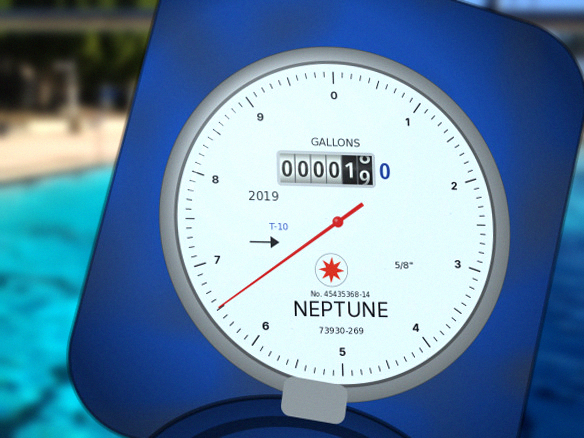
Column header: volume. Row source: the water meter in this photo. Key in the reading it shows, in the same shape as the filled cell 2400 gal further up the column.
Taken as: 186.5 gal
